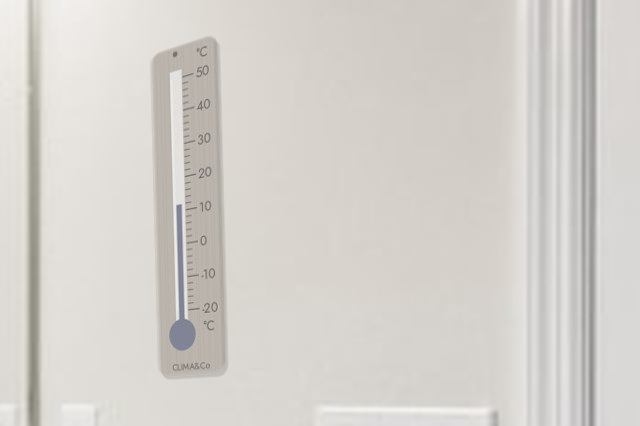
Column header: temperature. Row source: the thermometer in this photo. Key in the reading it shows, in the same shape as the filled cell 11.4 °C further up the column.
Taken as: 12 °C
